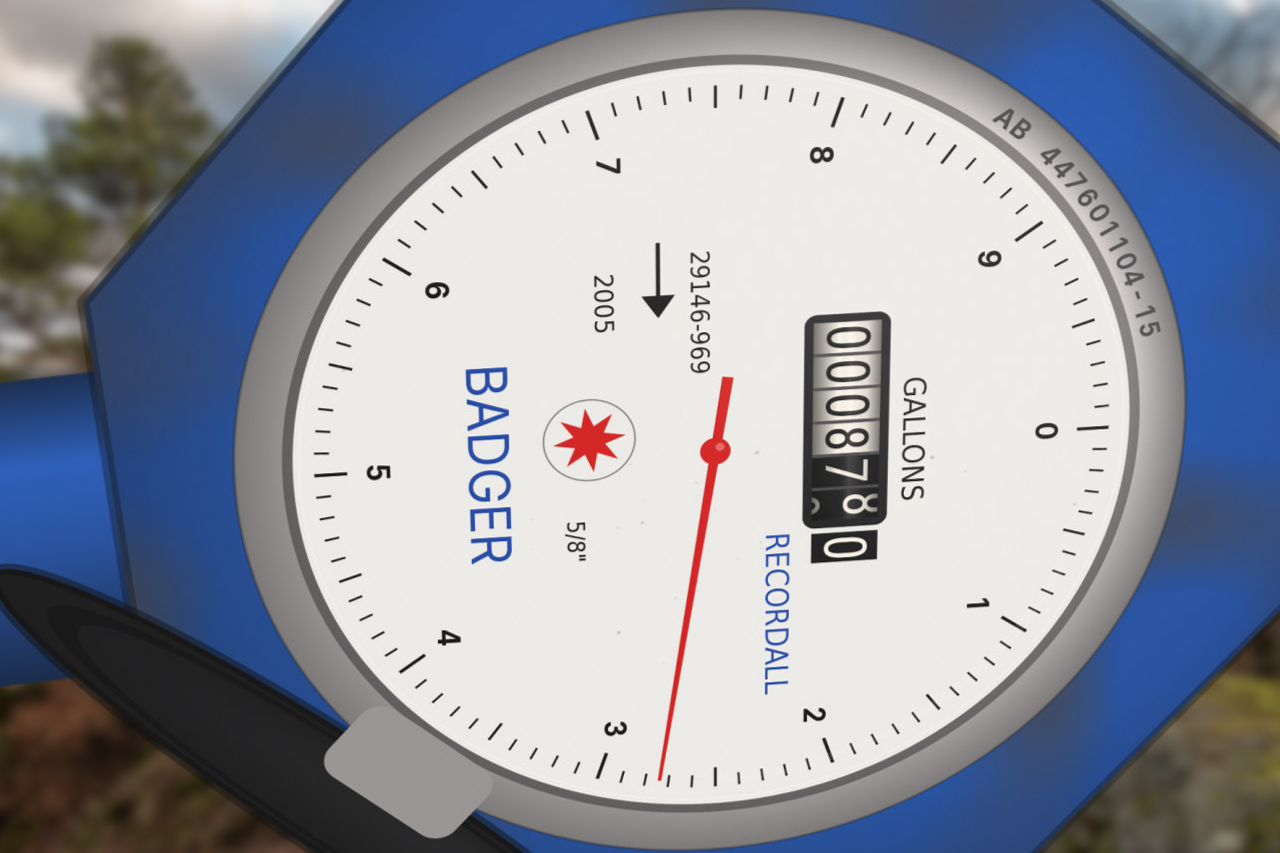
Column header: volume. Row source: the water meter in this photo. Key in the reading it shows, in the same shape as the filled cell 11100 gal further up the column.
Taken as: 8782.7 gal
